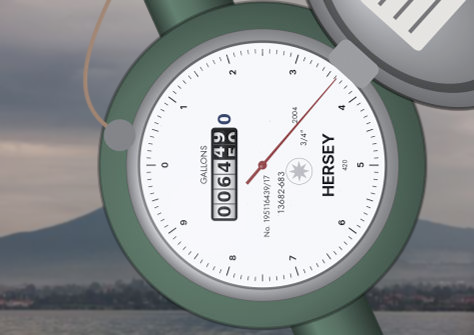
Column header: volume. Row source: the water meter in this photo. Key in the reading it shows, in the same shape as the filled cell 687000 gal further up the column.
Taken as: 64493.6 gal
